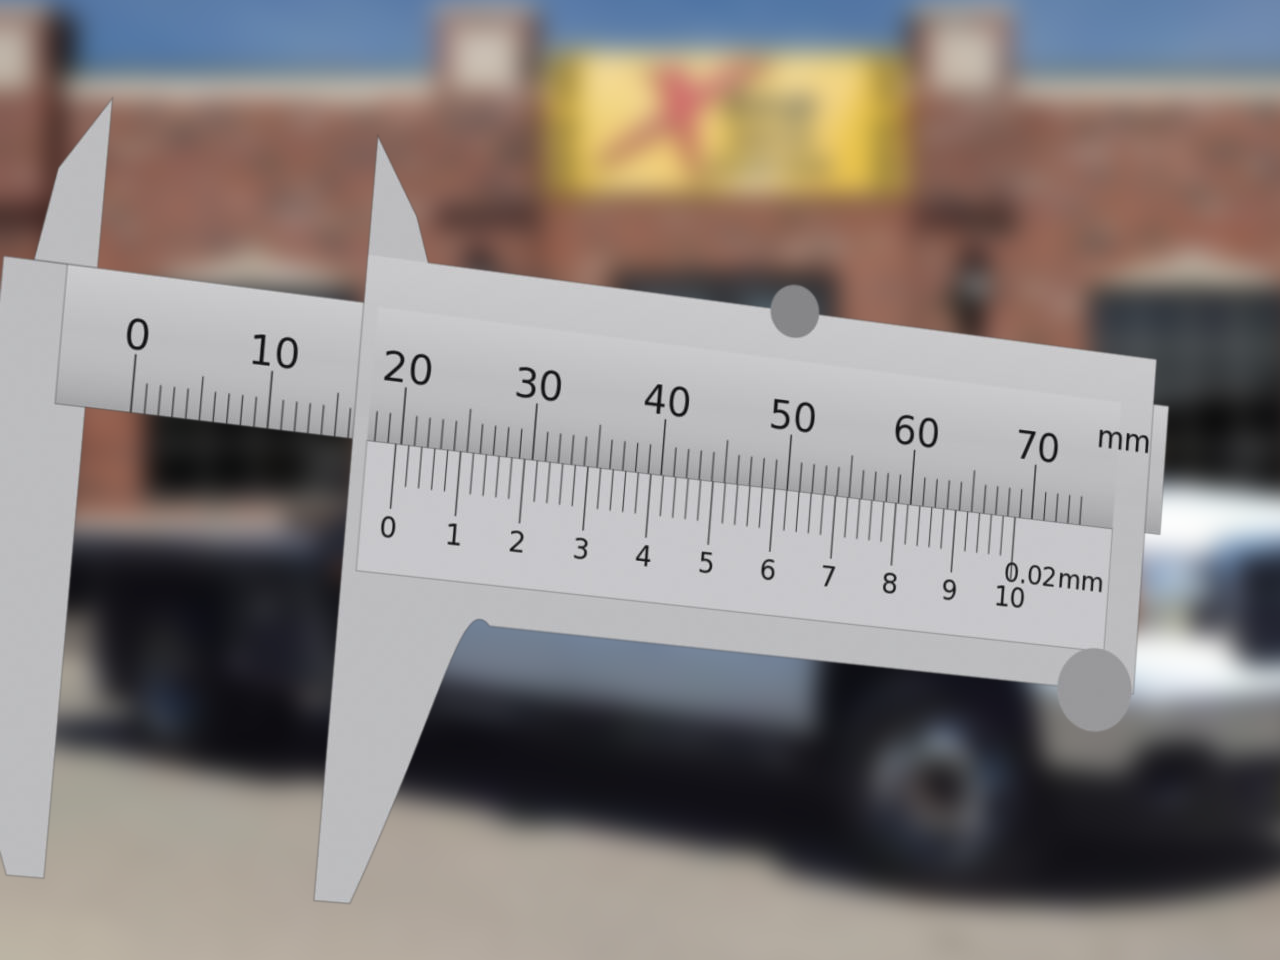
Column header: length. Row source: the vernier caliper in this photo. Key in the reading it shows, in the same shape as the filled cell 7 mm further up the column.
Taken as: 19.6 mm
